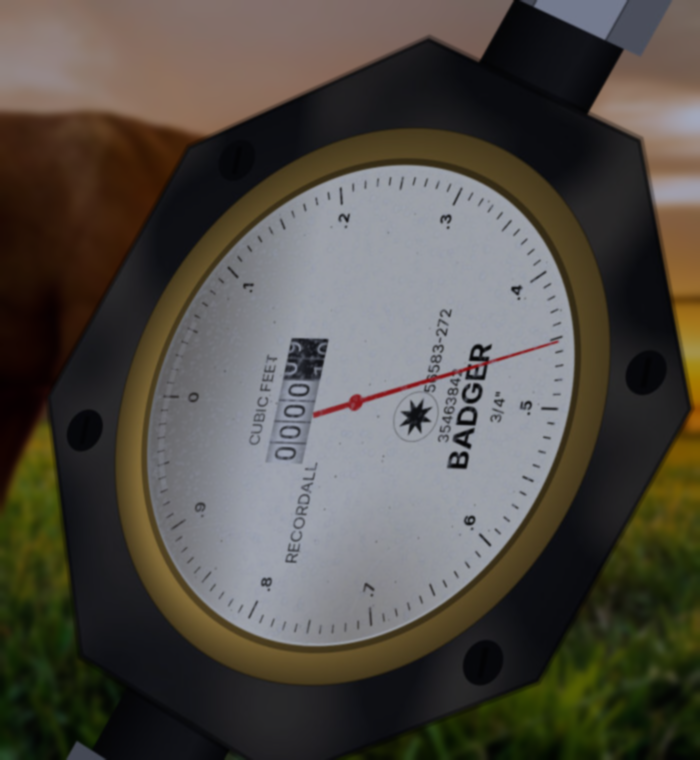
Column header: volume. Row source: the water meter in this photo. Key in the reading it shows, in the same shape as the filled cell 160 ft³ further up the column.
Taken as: 9.45 ft³
